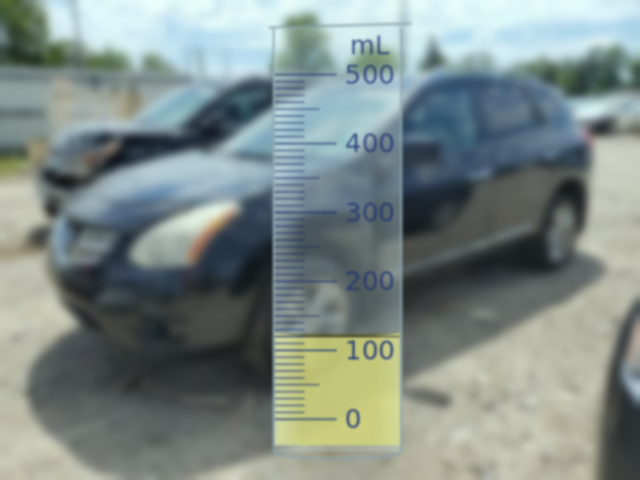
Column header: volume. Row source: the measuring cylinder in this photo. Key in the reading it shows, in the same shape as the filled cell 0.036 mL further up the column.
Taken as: 120 mL
